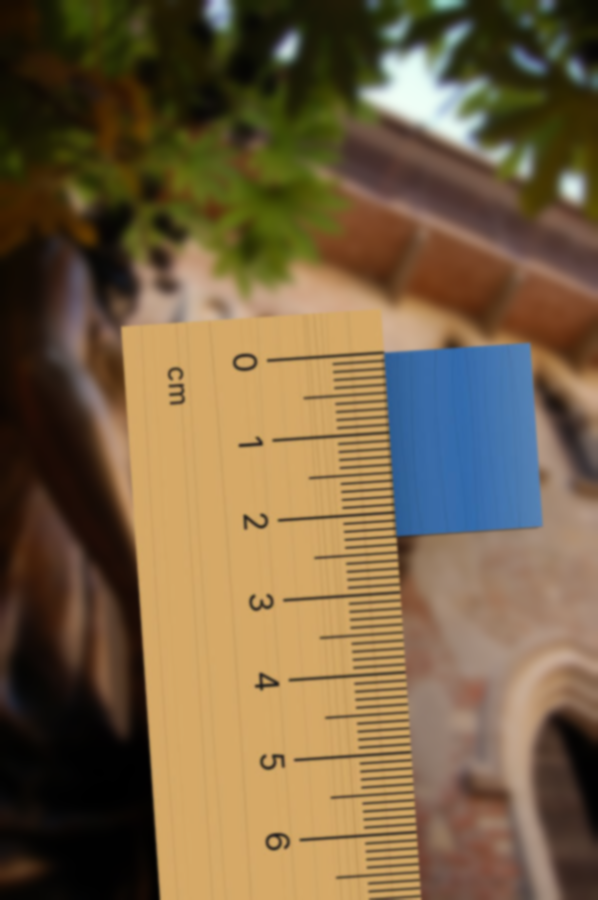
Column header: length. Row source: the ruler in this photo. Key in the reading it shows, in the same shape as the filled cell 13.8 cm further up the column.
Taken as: 2.3 cm
